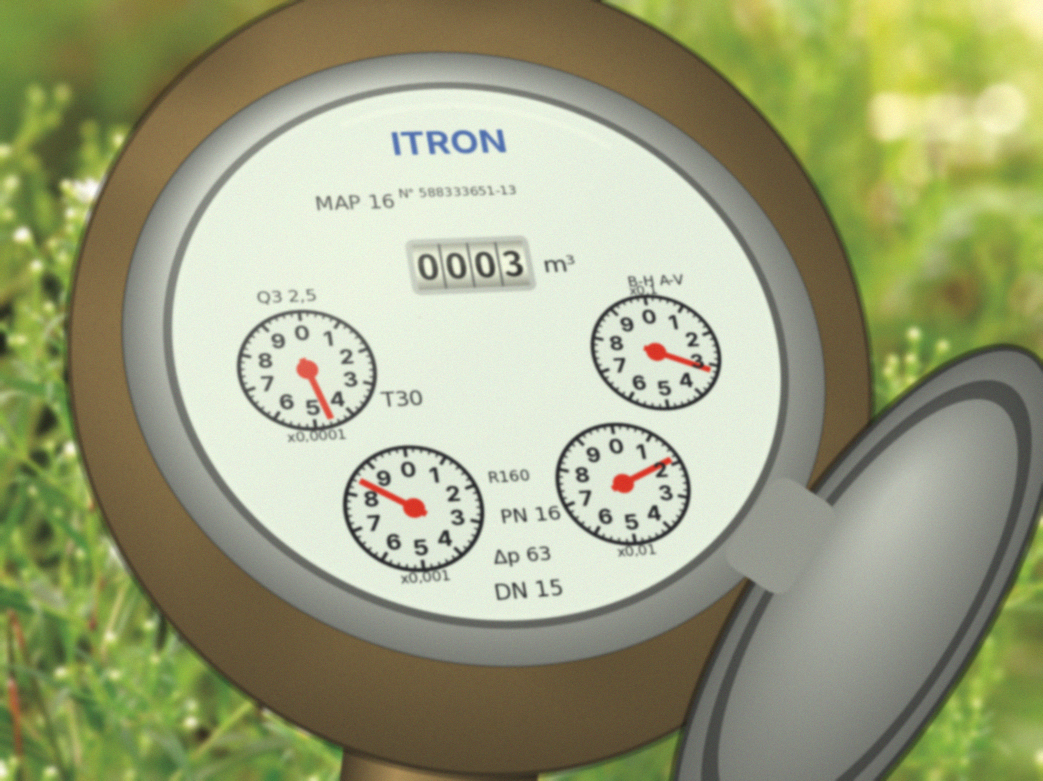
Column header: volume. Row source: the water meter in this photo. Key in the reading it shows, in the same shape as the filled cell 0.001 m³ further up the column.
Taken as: 3.3184 m³
